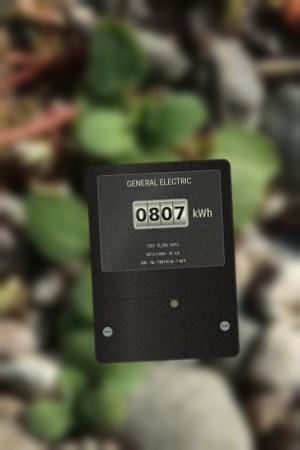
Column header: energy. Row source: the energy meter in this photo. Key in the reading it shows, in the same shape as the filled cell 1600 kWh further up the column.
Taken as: 807 kWh
